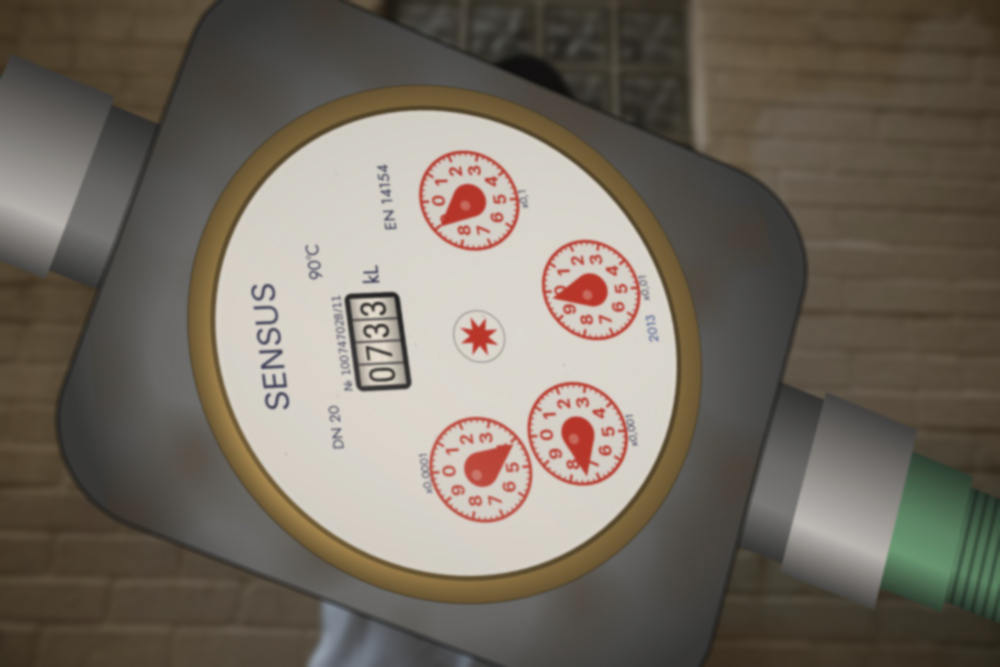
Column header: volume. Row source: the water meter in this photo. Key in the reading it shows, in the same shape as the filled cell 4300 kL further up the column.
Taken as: 733.8974 kL
